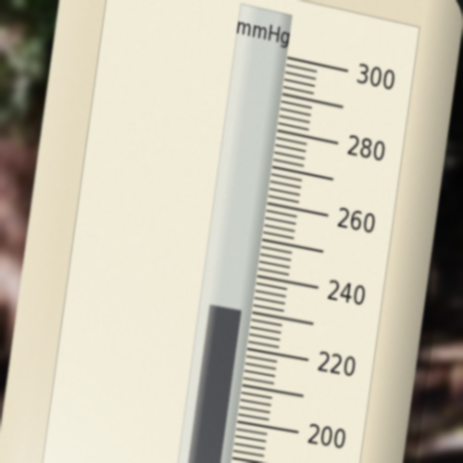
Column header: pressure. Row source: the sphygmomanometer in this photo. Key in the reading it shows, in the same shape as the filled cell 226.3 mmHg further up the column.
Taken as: 230 mmHg
